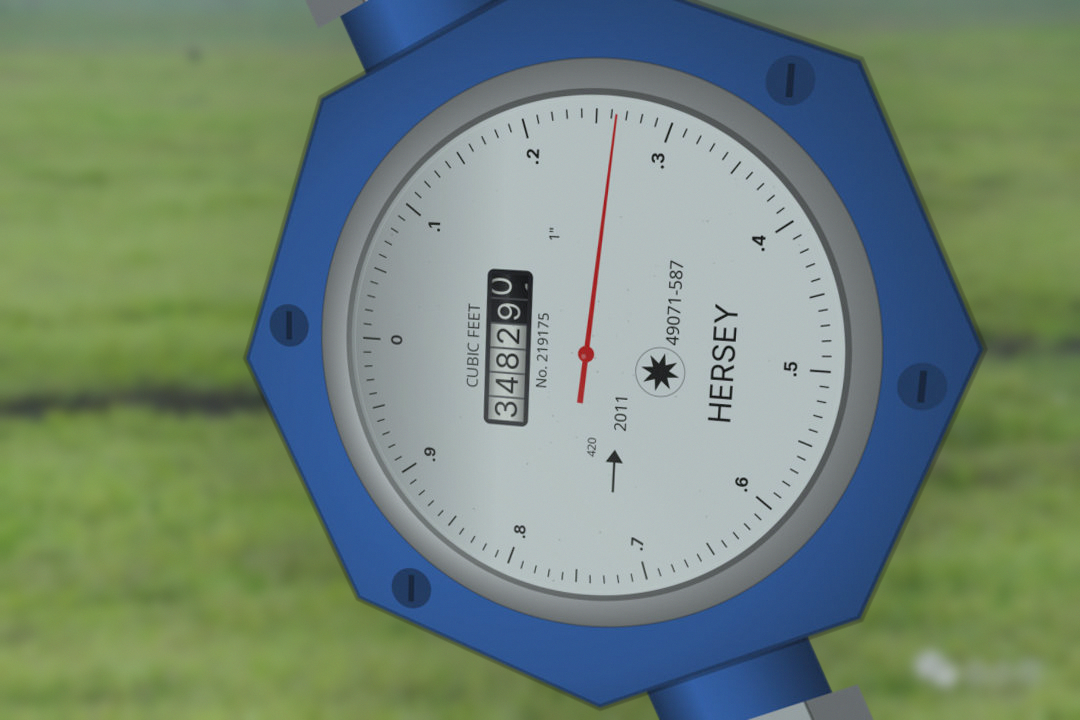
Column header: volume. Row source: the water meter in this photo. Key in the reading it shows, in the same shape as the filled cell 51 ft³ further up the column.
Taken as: 348290.26 ft³
